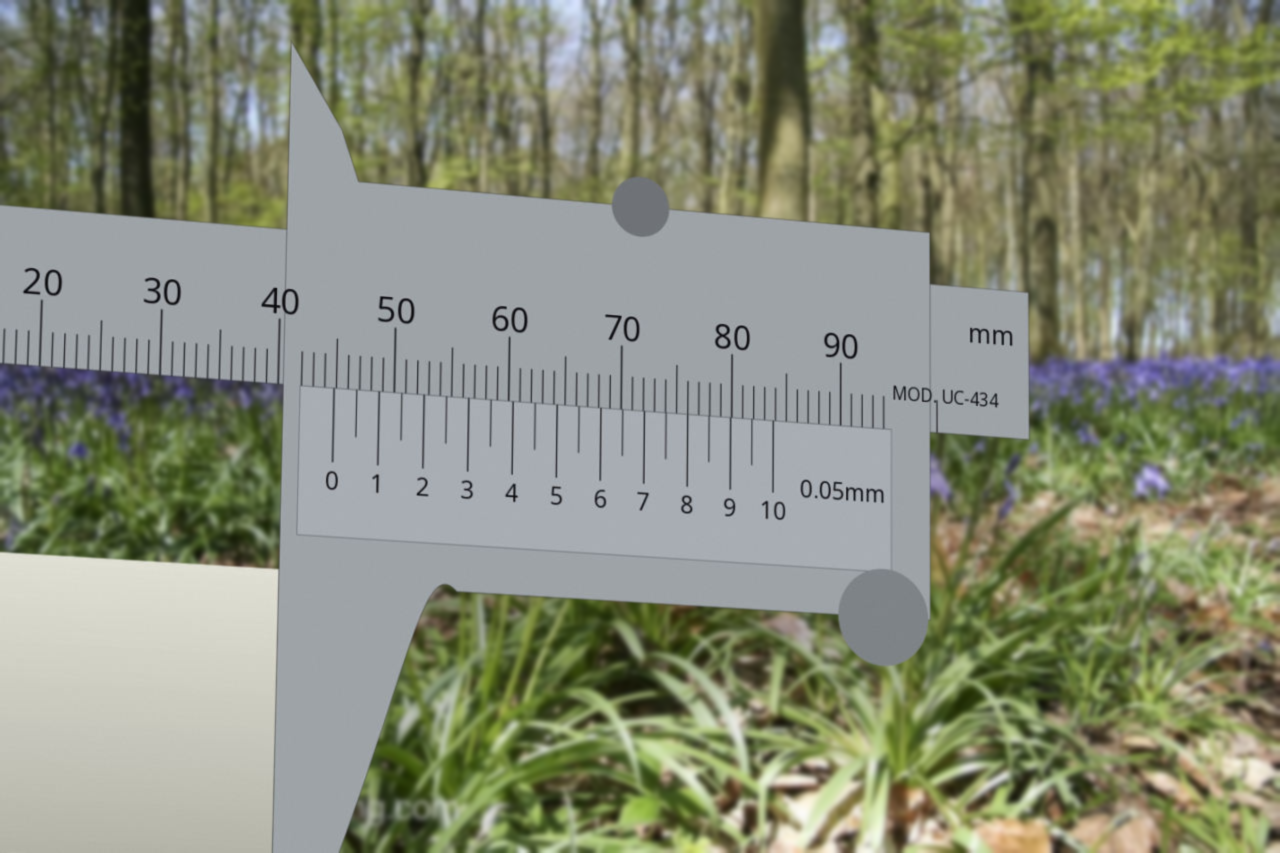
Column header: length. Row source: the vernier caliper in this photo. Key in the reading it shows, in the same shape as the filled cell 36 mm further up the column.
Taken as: 44.8 mm
